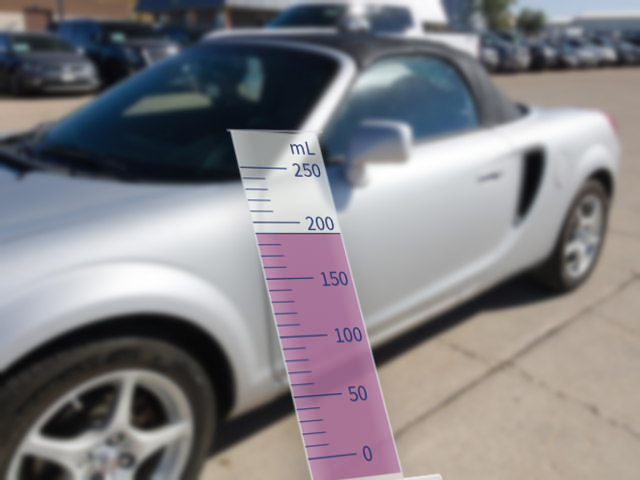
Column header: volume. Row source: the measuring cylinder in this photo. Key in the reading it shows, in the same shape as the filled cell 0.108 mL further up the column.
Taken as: 190 mL
